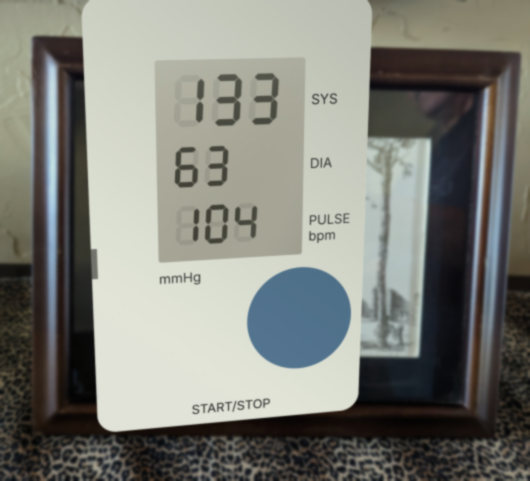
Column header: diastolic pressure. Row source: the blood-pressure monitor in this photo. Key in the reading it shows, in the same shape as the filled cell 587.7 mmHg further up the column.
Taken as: 63 mmHg
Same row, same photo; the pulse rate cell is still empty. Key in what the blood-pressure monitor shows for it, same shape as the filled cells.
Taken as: 104 bpm
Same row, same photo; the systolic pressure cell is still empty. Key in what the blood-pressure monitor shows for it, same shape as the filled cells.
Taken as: 133 mmHg
